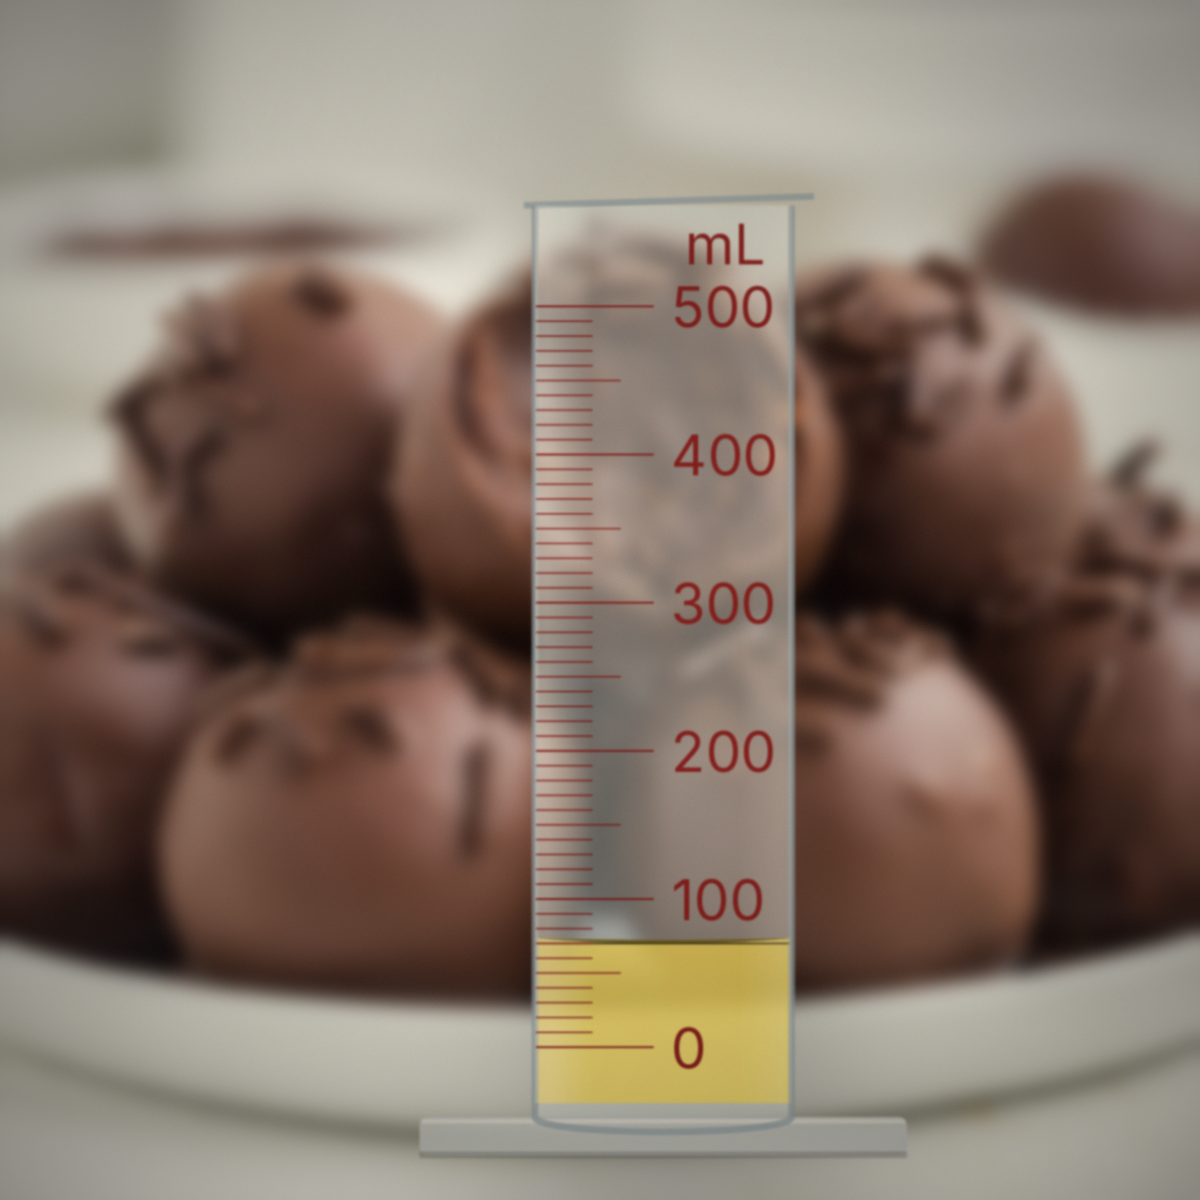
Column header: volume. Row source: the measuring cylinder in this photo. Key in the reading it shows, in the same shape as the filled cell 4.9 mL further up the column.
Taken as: 70 mL
